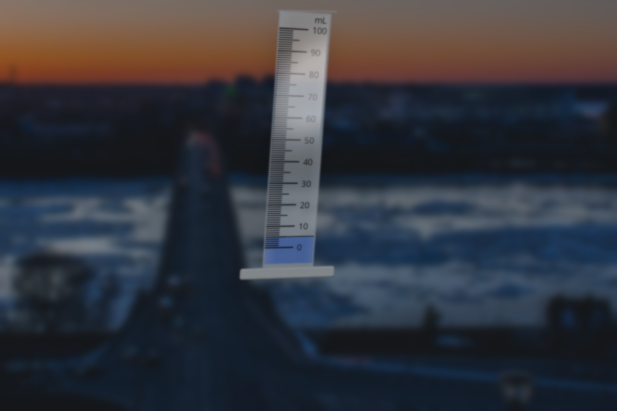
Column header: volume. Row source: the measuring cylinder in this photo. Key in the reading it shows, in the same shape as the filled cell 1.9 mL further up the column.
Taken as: 5 mL
